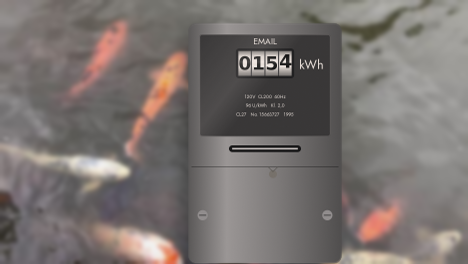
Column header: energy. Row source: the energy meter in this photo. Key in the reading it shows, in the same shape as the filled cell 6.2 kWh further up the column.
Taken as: 154 kWh
